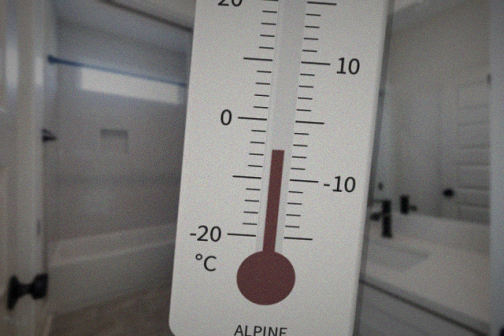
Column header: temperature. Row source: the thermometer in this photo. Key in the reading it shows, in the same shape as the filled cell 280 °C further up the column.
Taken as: -5 °C
